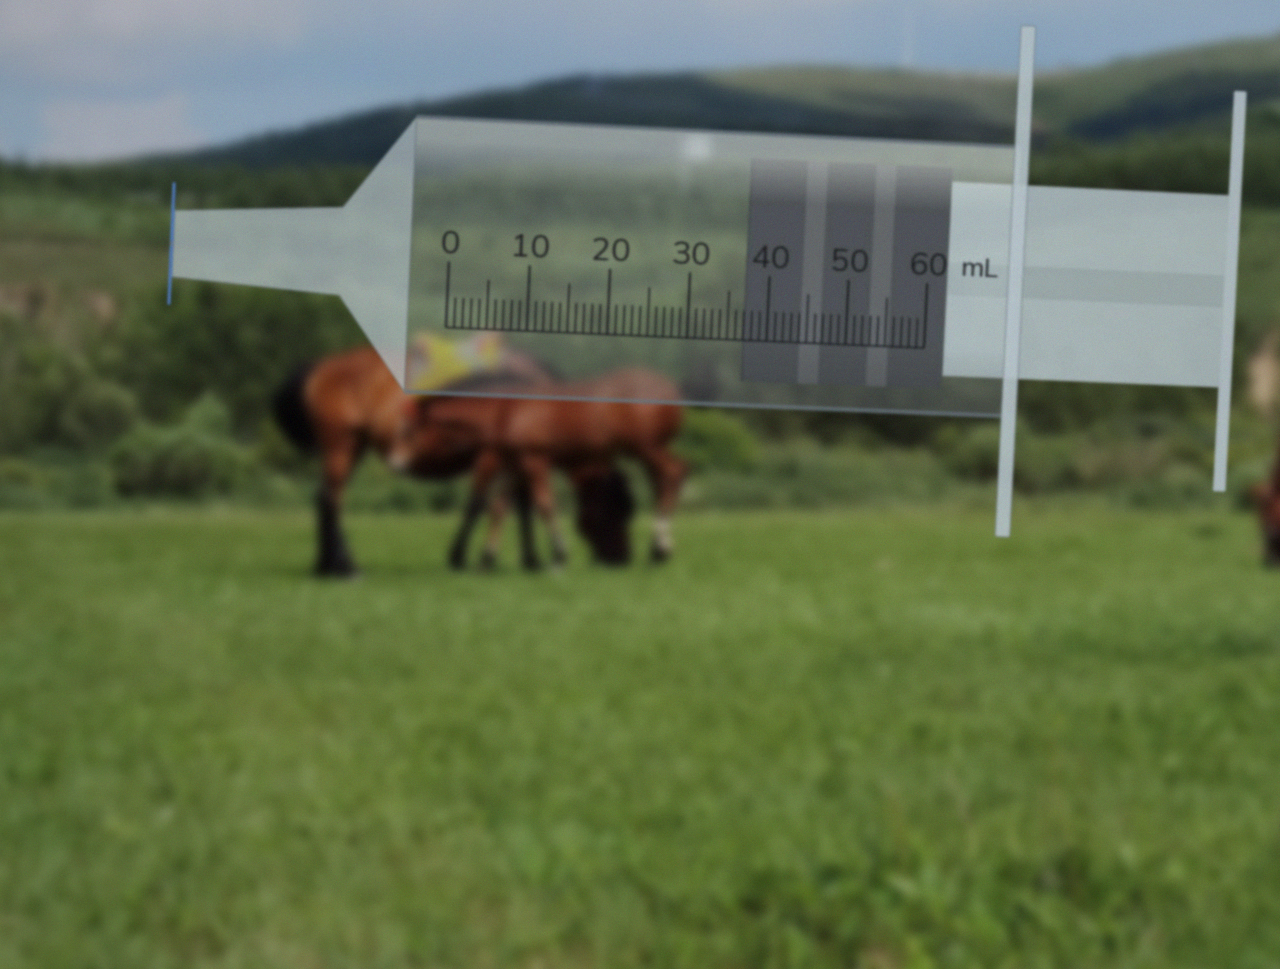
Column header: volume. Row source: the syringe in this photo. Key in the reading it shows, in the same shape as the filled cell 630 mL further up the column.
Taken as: 37 mL
